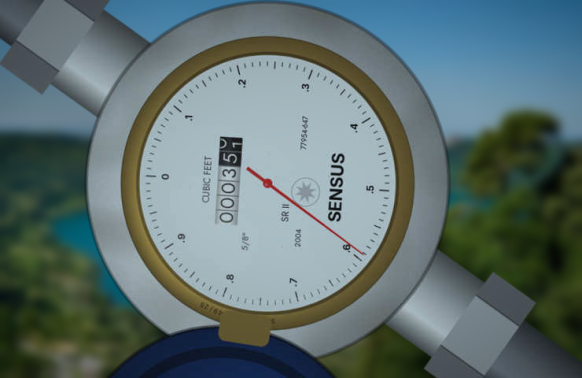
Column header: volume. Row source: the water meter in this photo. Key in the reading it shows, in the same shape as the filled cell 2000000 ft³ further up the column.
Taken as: 350.59 ft³
